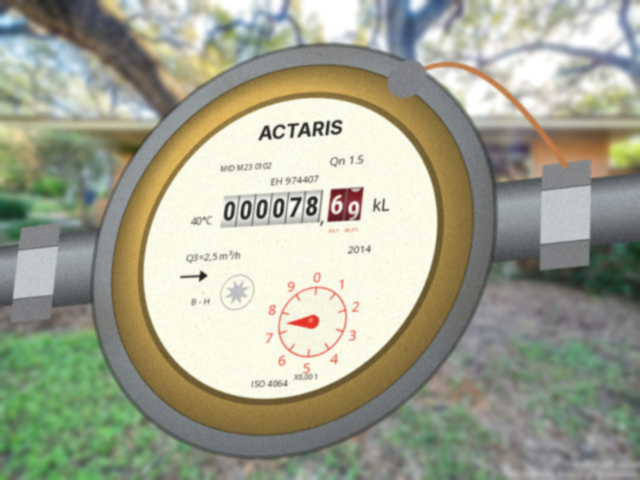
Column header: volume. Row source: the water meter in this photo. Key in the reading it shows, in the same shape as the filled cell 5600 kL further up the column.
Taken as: 78.687 kL
